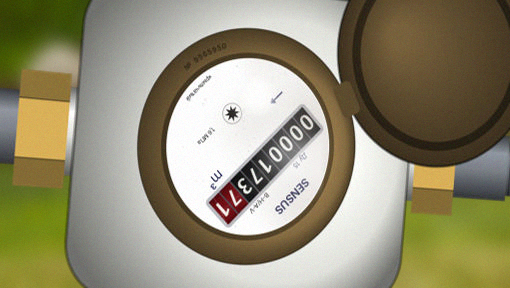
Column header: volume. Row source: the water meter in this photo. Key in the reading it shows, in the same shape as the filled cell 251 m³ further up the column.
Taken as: 173.71 m³
